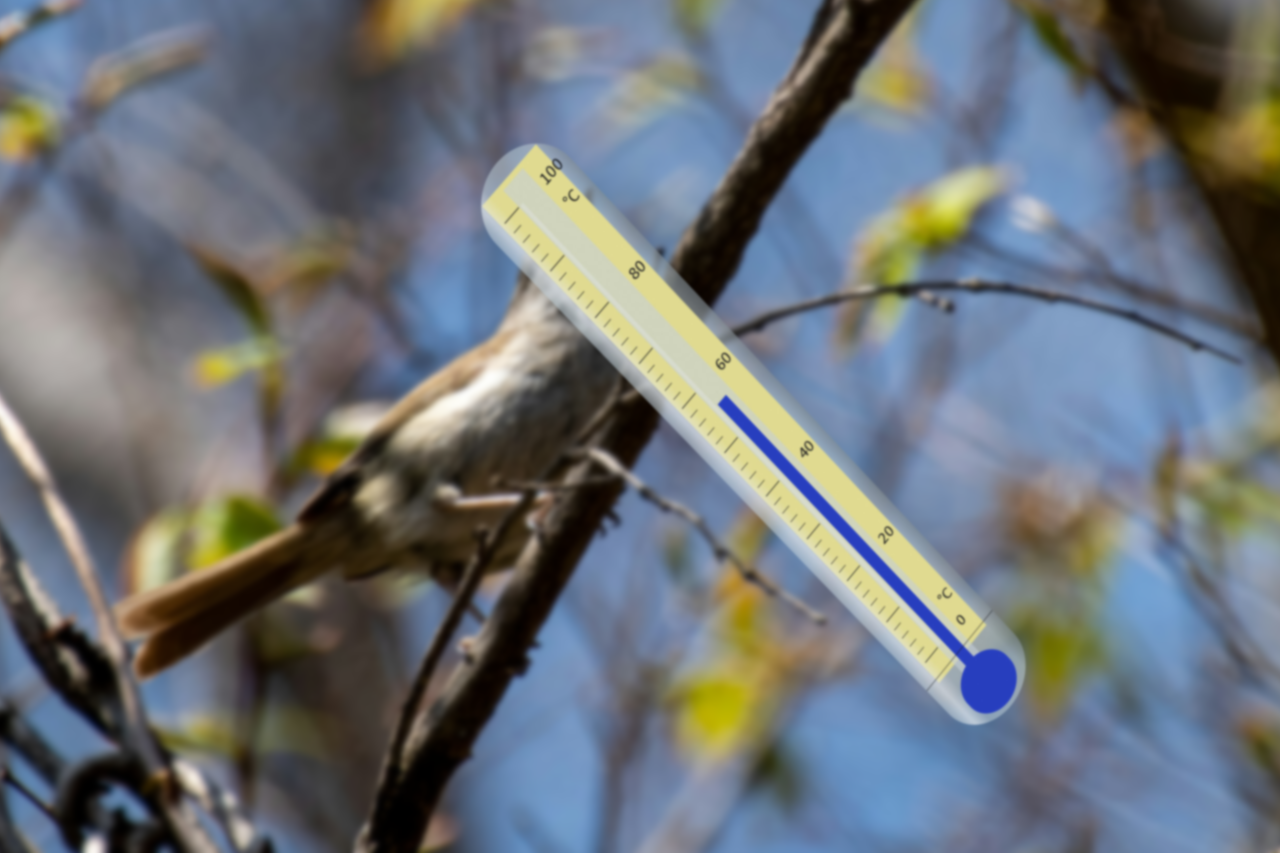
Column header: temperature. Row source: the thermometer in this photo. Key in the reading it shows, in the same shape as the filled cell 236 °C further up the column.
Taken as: 56 °C
